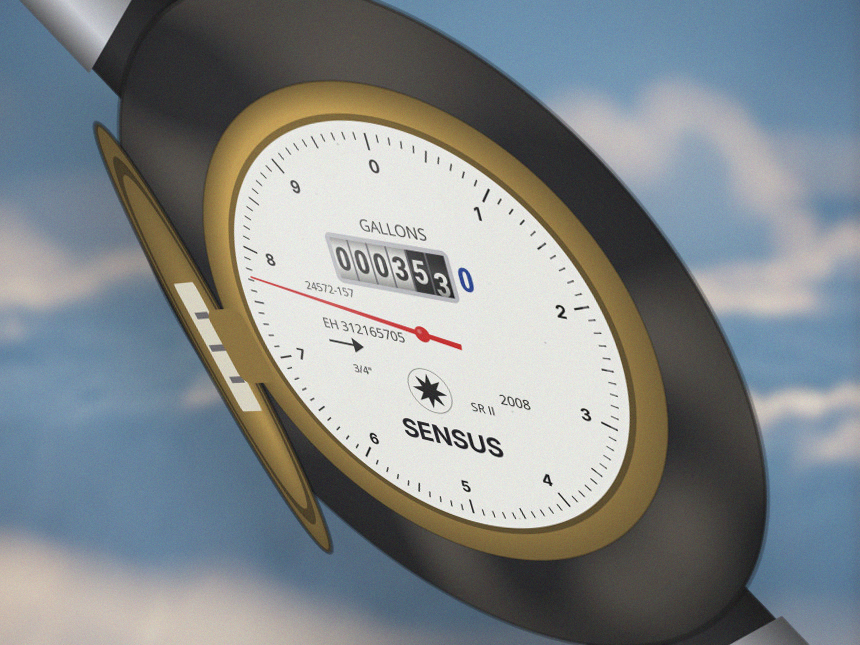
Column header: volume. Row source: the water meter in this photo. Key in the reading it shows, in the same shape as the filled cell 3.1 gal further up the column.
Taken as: 3527.7 gal
